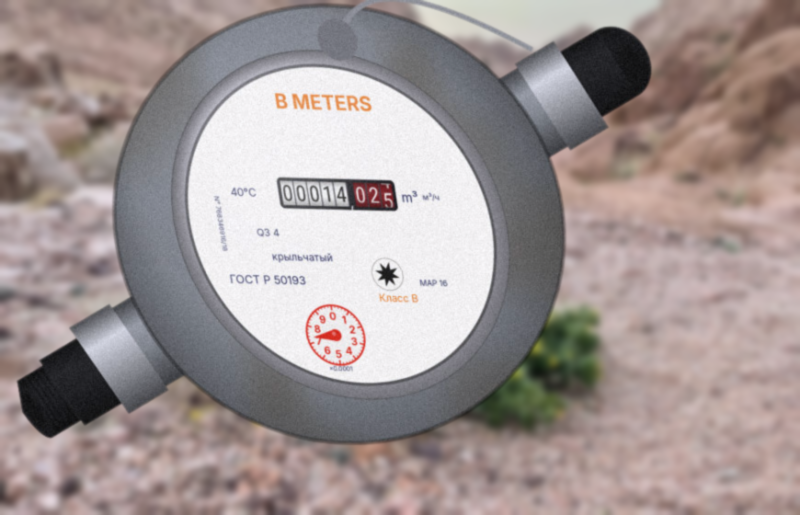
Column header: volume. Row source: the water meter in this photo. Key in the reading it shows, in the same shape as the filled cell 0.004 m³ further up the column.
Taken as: 14.0247 m³
